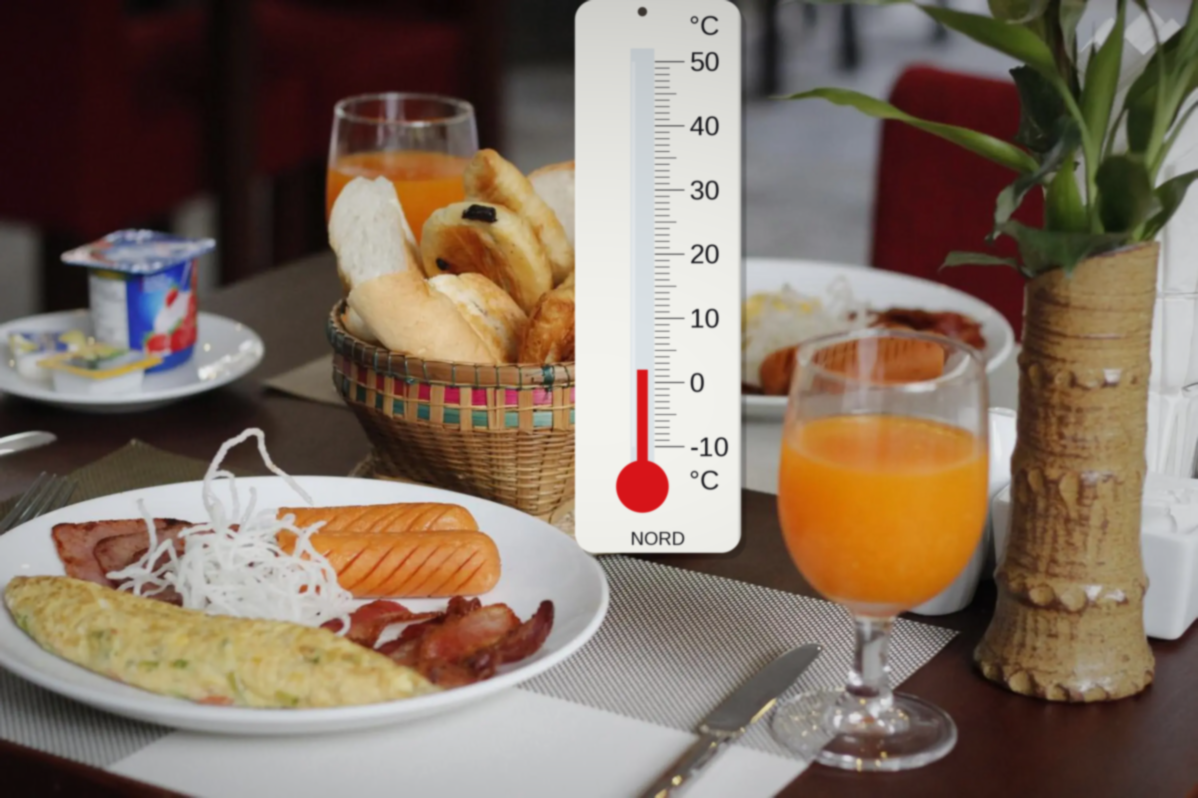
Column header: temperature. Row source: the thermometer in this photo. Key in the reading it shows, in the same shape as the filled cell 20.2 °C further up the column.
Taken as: 2 °C
